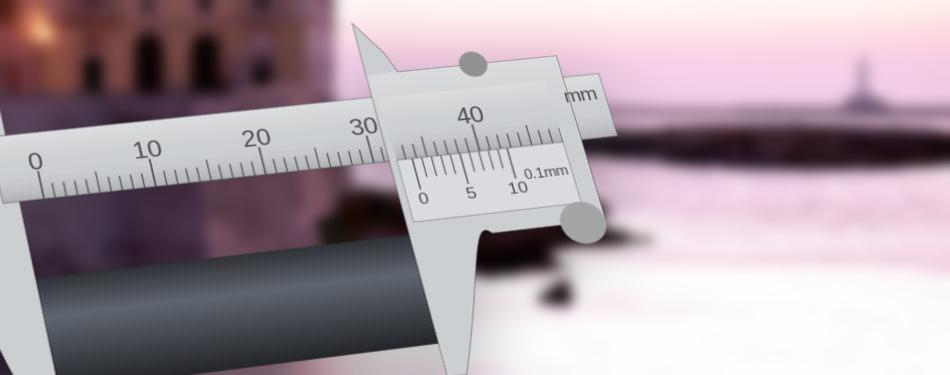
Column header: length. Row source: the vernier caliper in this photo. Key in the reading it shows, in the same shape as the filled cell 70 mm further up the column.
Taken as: 33.6 mm
